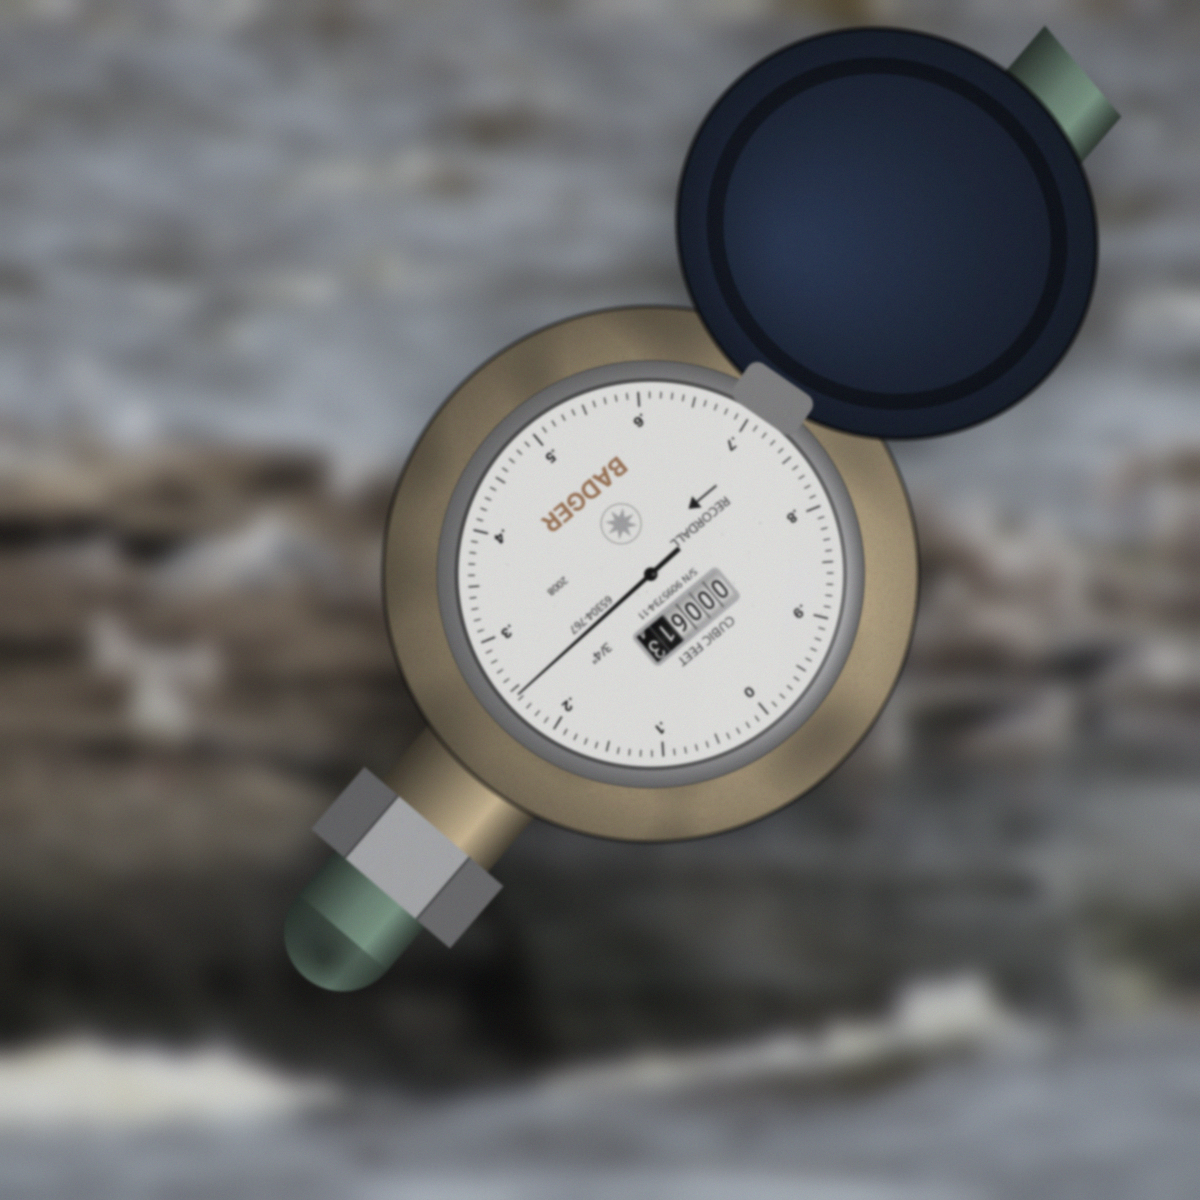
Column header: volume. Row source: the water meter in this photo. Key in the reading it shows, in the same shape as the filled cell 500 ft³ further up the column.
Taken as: 613.24 ft³
